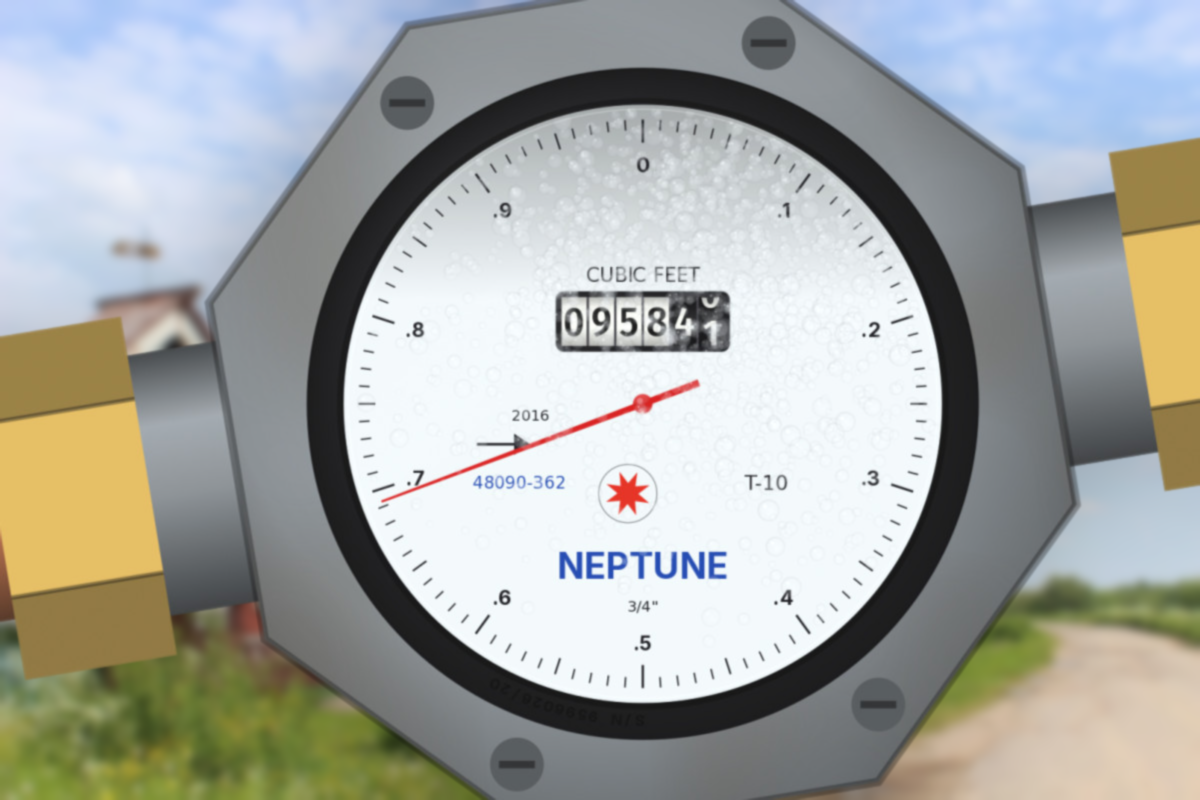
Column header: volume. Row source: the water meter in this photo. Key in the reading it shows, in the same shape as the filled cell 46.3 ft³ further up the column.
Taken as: 95840.69 ft³
